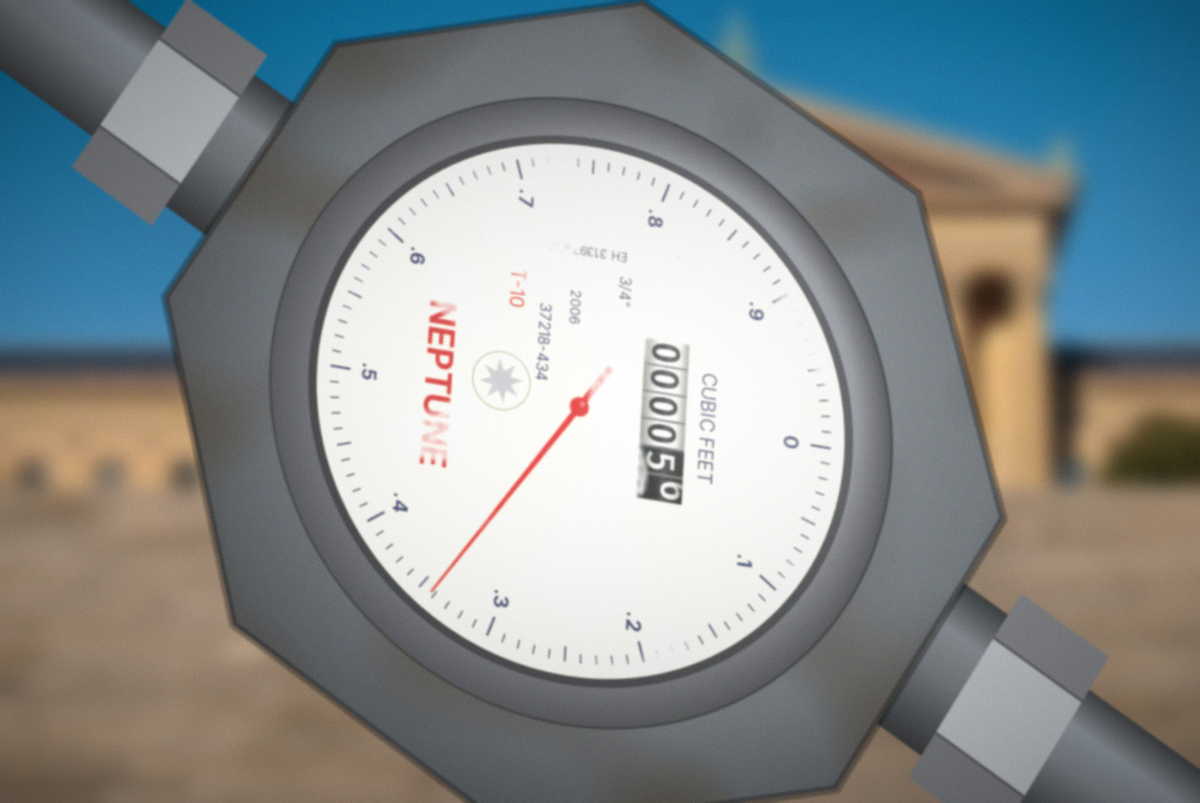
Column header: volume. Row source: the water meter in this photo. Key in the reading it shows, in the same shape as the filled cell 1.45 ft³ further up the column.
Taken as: 56.34 ft³
